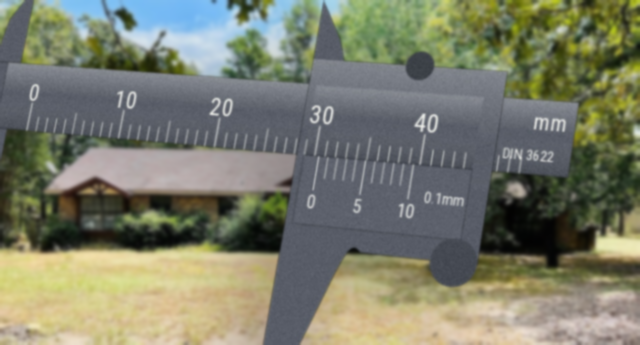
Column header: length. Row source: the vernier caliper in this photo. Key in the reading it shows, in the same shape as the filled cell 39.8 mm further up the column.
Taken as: 30.4 mm
